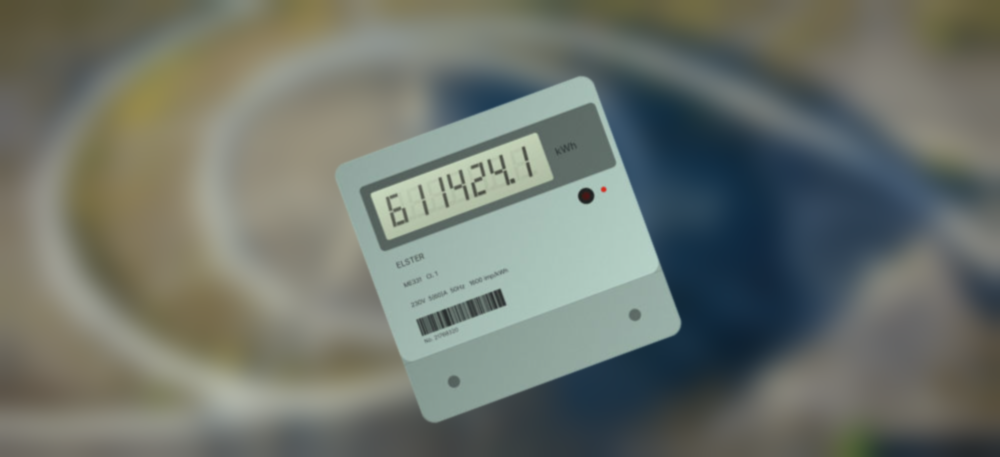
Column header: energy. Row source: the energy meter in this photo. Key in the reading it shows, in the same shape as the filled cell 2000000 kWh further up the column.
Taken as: 611424.1 kWh
